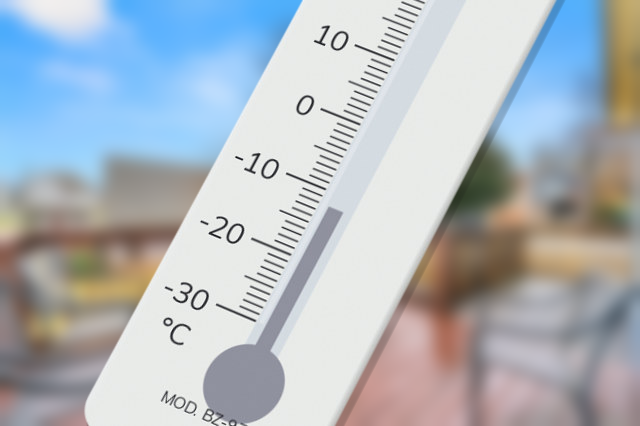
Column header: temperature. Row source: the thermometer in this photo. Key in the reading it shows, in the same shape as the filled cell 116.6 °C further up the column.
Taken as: -12 °C
